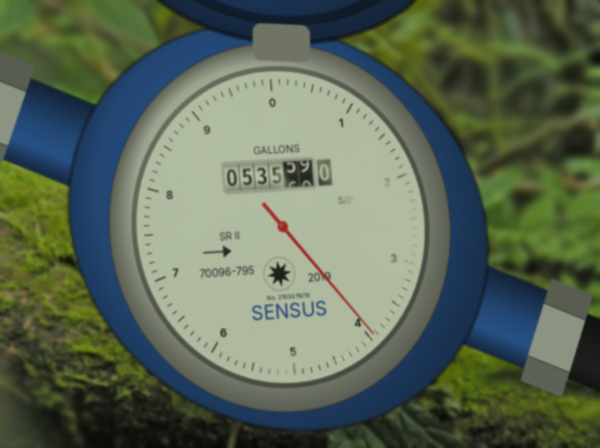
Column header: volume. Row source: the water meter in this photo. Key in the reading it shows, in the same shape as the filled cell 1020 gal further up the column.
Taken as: 535593.9 gal
